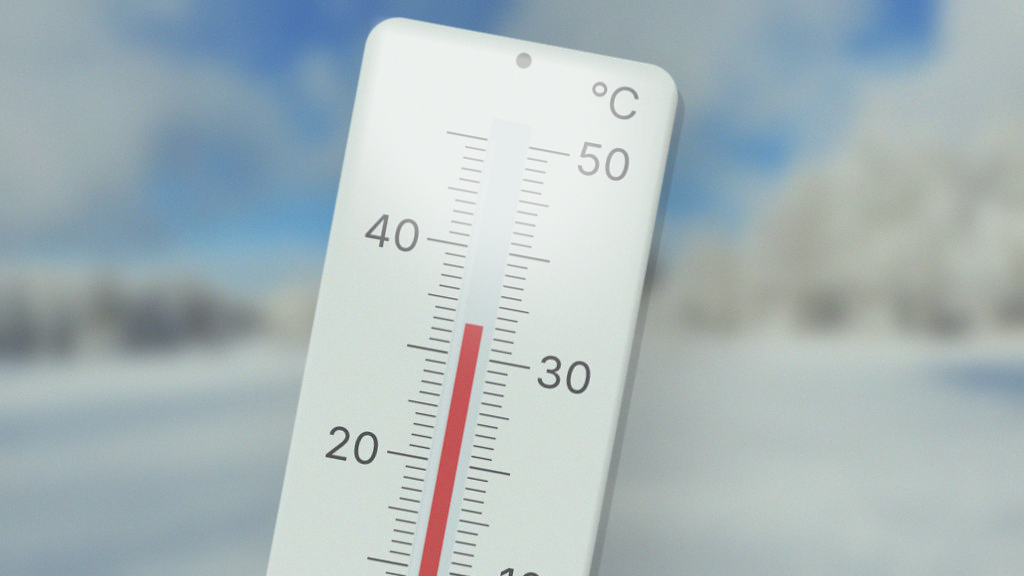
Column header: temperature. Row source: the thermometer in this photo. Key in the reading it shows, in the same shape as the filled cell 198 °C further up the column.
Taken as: 33 °C
